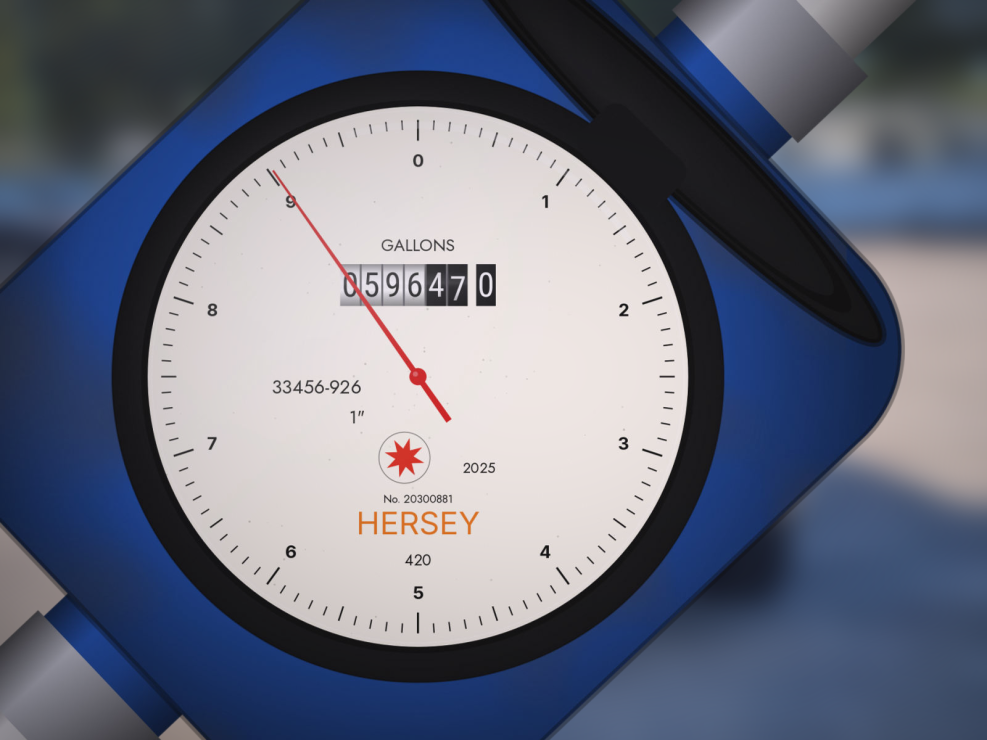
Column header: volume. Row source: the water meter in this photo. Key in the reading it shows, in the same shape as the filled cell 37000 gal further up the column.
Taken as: 596469.0 gal
